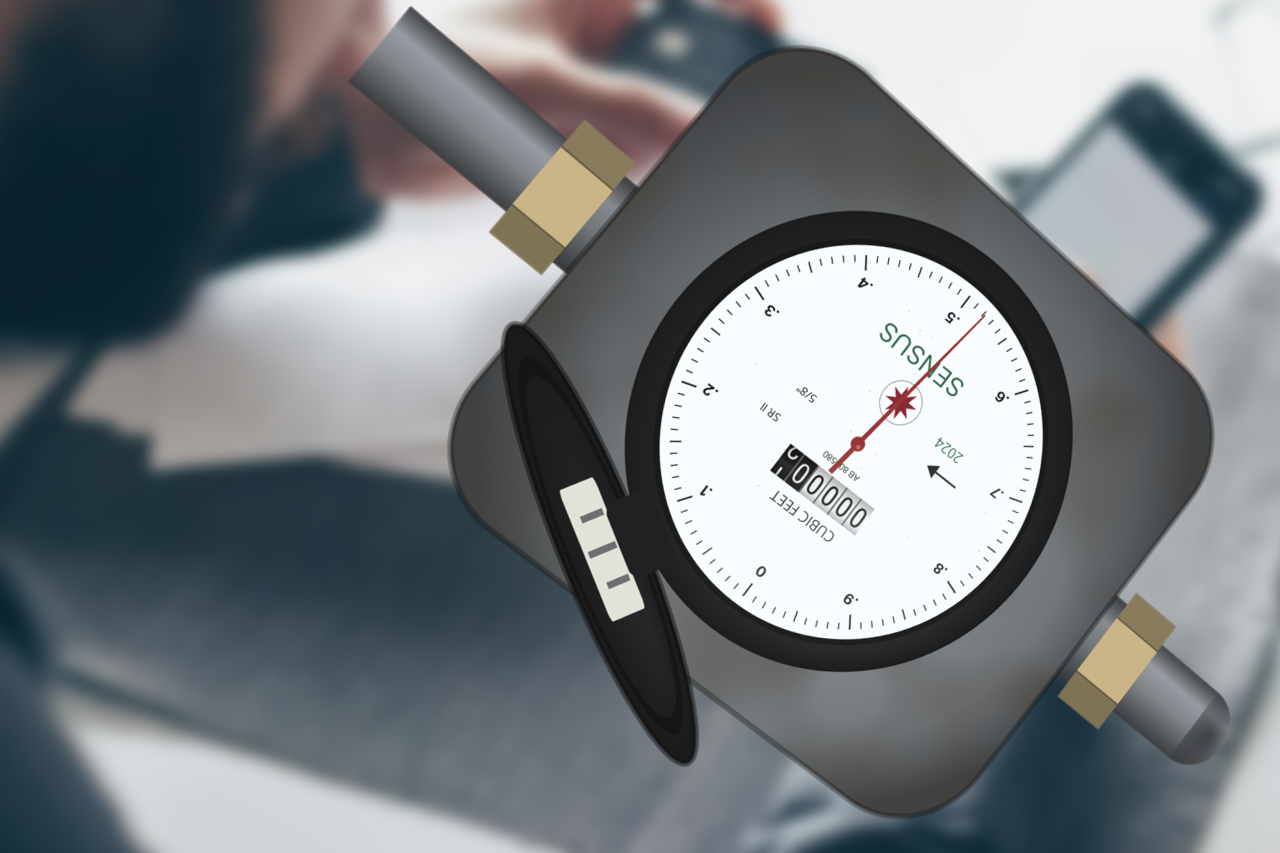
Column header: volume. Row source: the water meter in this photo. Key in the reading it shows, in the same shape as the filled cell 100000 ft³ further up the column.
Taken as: 1.52 ft³
